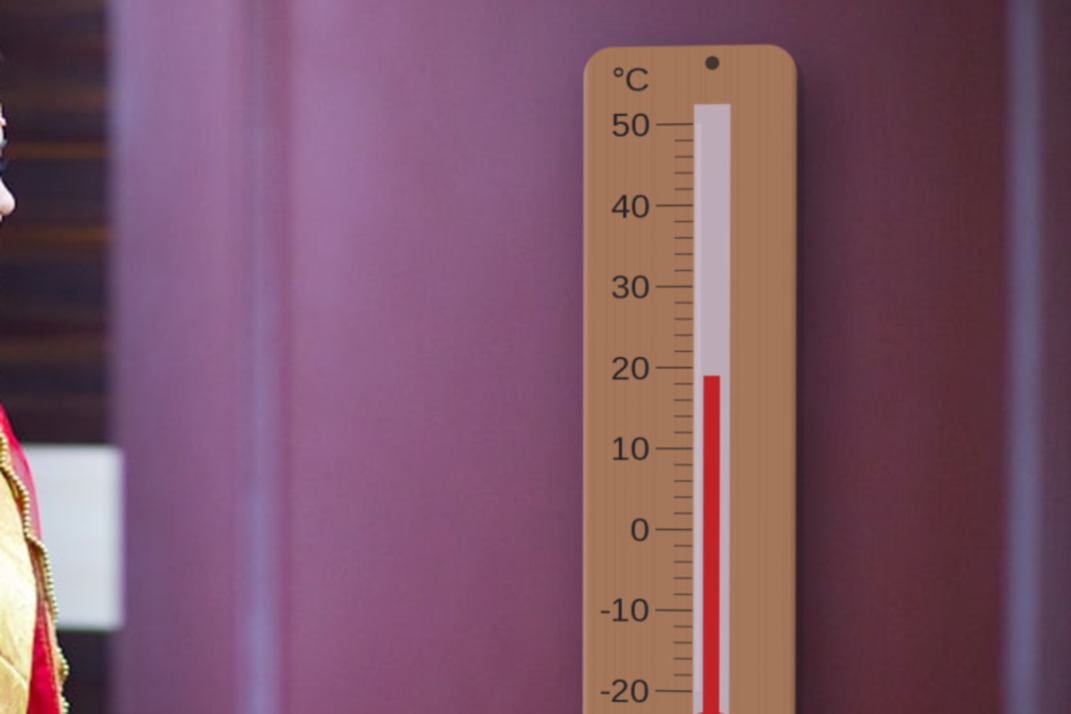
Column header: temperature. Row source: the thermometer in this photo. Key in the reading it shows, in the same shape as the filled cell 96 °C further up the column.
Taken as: 19 °C
